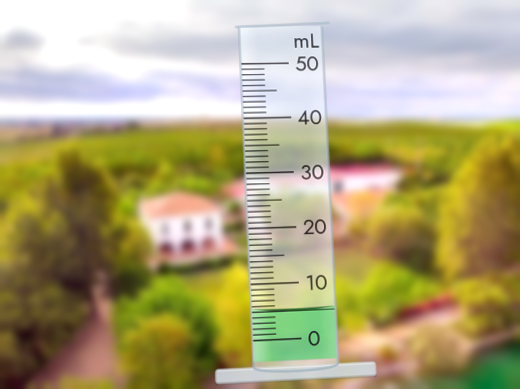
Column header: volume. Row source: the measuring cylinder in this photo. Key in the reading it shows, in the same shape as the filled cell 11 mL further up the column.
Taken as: 5 mL
